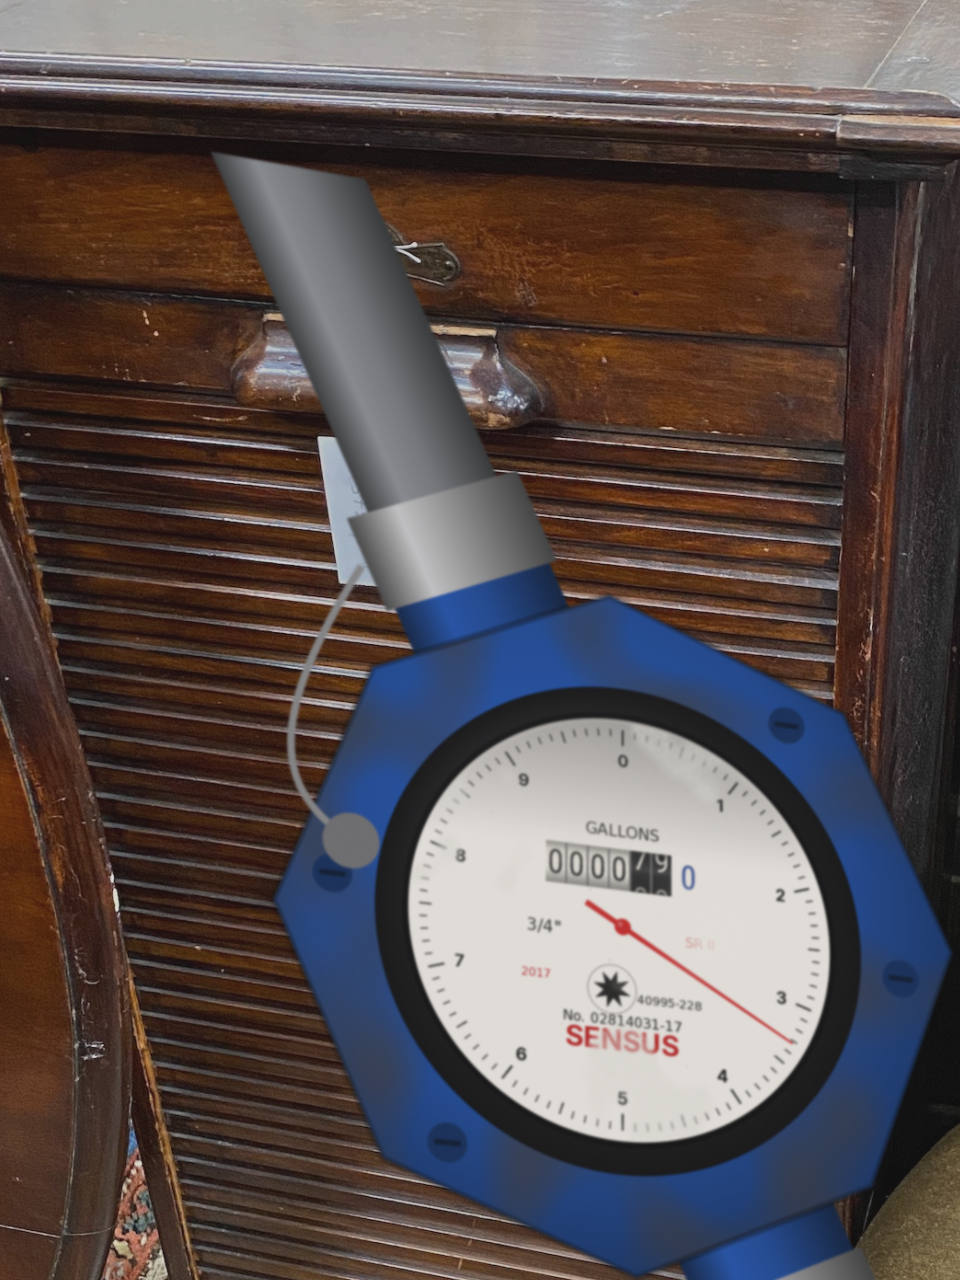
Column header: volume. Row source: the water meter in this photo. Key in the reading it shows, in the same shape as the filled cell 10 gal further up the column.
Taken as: 793.3 gal
